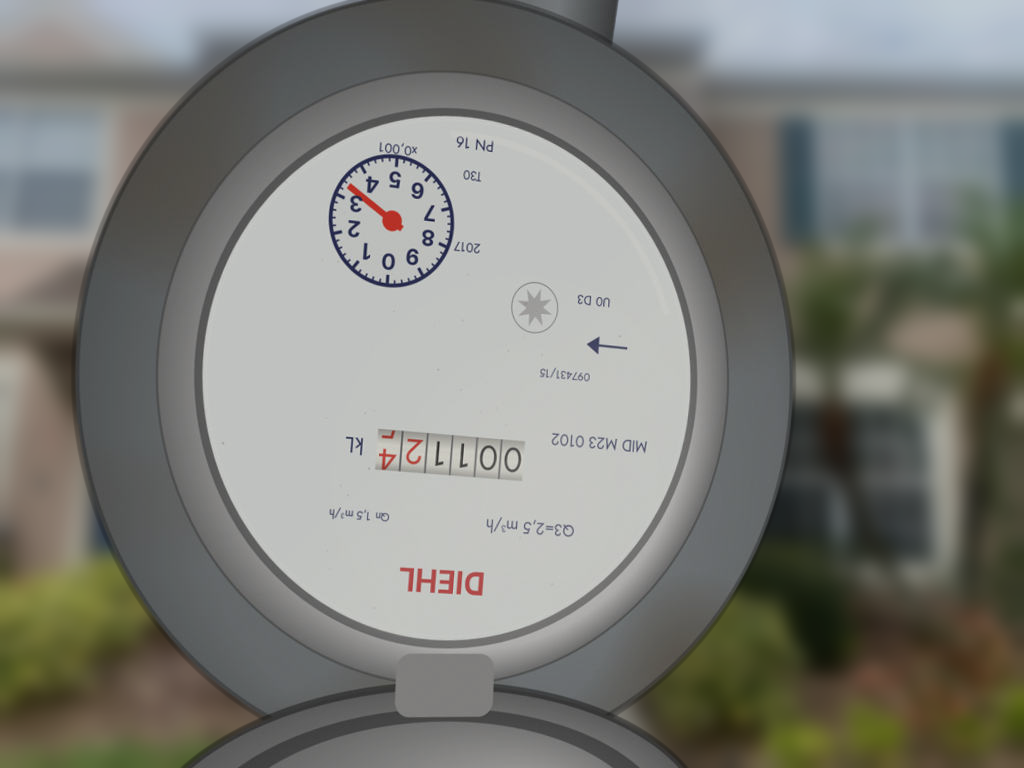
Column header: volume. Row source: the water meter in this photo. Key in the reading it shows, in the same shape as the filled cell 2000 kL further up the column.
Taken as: 11.243 kL
